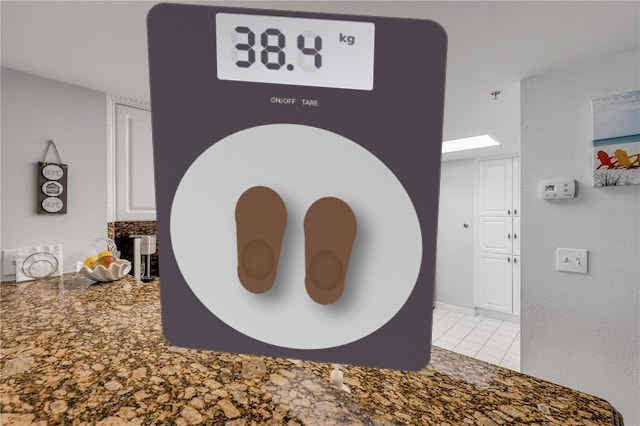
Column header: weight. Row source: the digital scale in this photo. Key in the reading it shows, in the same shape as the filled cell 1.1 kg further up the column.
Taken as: 38.4 kg
